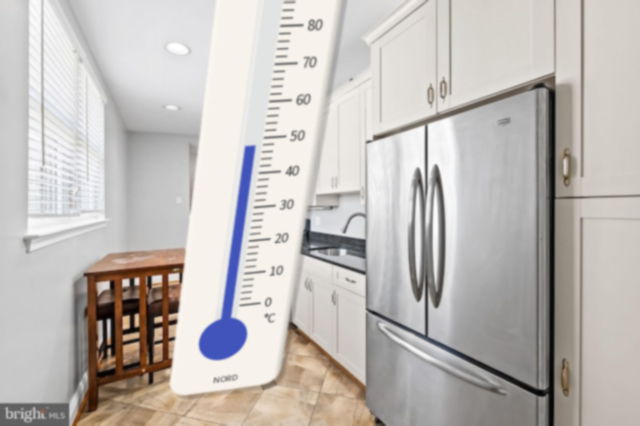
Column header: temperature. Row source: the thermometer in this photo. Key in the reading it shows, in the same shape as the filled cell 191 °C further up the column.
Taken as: 48 °C
